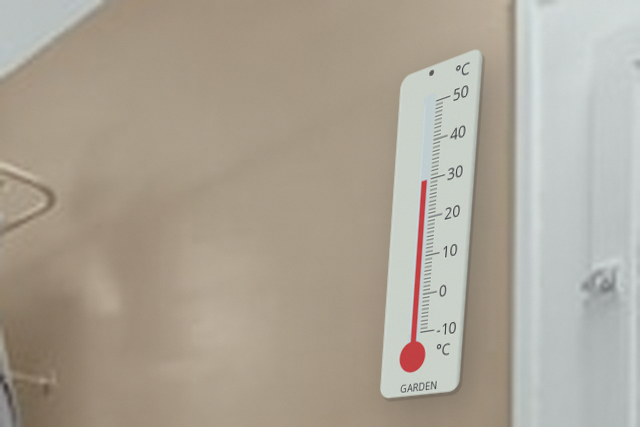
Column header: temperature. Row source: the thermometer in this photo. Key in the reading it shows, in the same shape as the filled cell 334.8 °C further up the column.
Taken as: 30 °C
